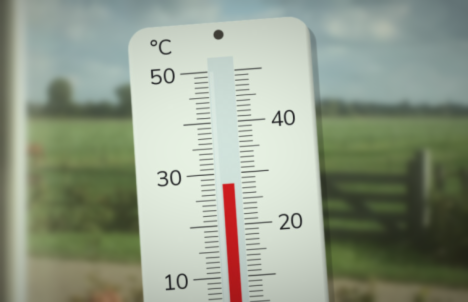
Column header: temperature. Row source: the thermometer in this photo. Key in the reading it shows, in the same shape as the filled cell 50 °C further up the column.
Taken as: 28 °C
